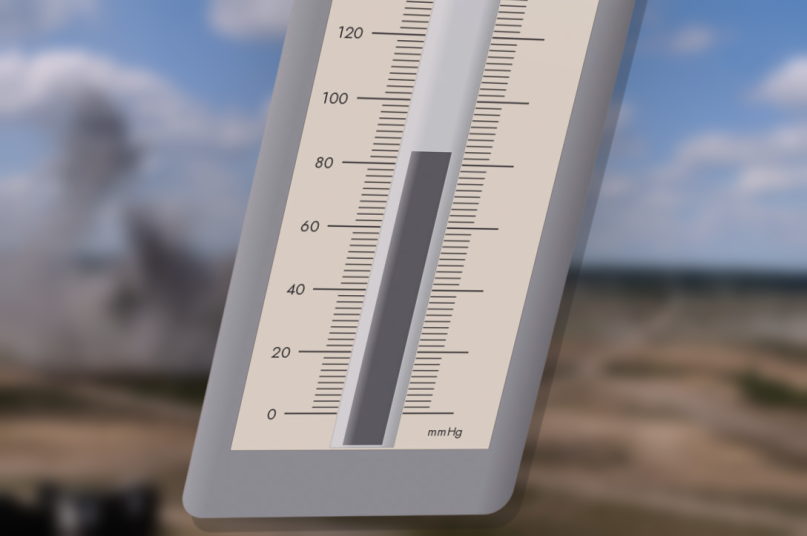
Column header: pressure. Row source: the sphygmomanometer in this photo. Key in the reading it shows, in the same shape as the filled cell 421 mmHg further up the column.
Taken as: 84 mmHg
